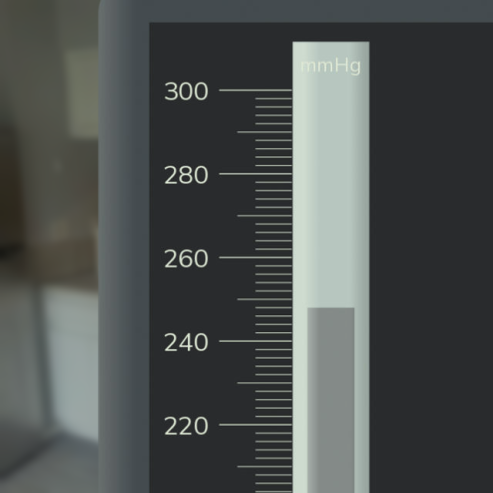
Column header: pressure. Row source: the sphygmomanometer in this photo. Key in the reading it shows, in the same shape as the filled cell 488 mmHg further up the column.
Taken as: 248 mmHg
